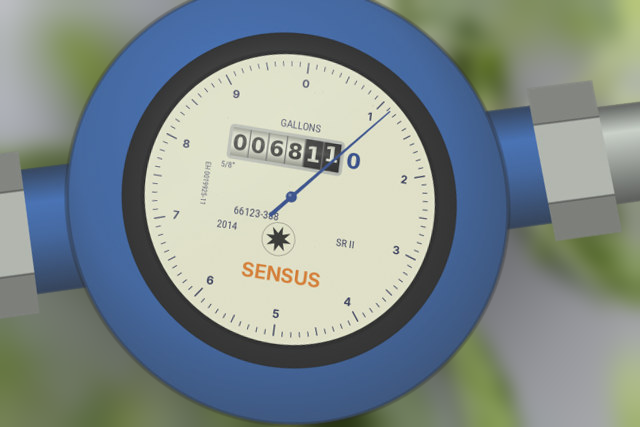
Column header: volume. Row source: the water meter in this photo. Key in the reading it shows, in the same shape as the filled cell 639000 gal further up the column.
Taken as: 68111.1 gal
